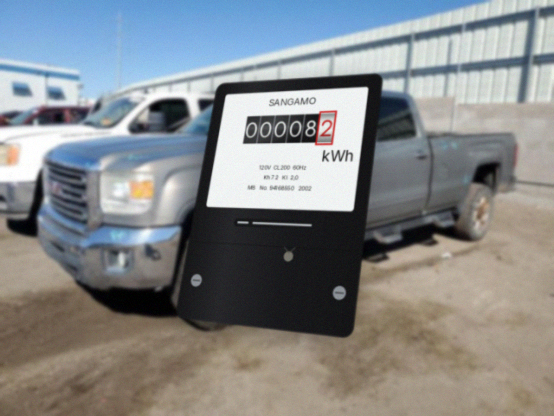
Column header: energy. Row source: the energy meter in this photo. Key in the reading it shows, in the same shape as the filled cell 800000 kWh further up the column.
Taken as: 8.2 kWh
